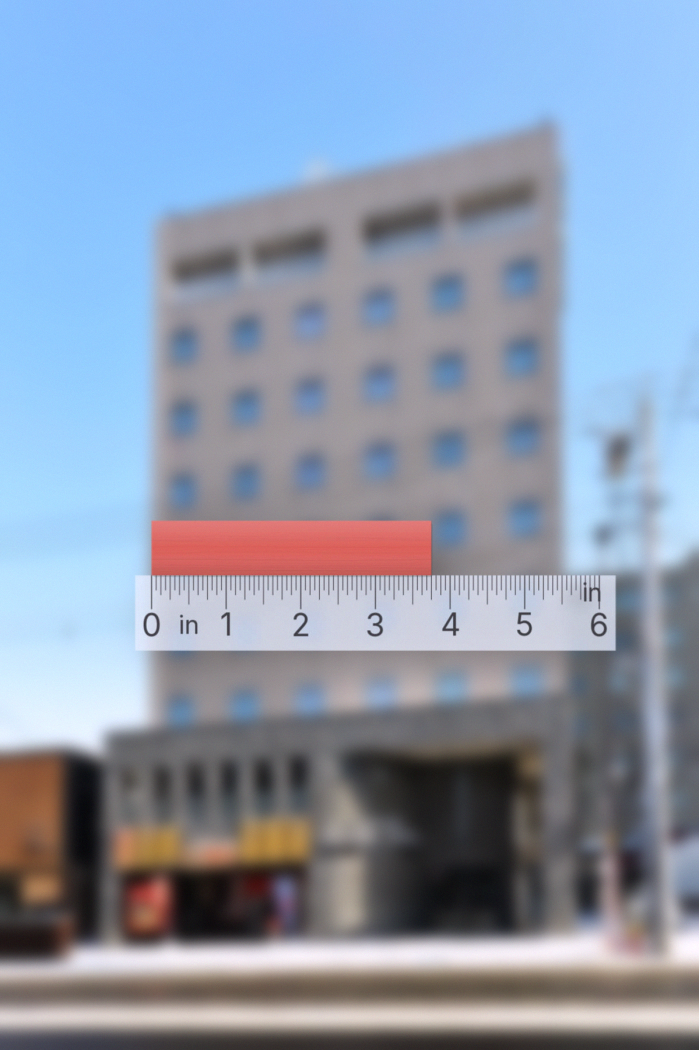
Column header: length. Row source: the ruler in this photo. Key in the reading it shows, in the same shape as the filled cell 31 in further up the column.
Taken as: 3.75 in
